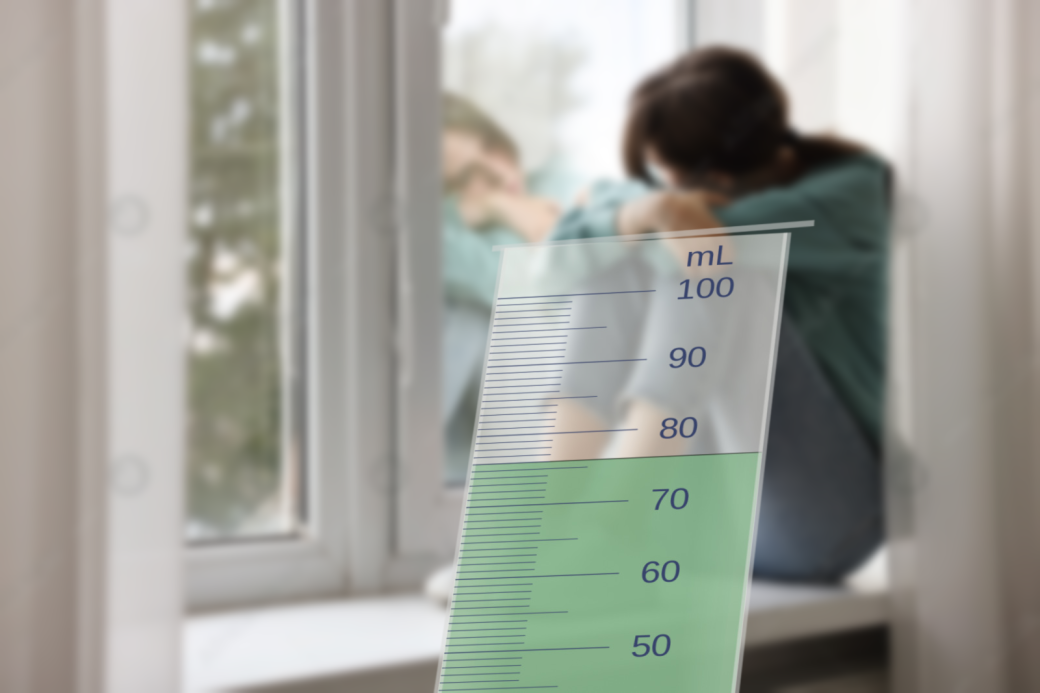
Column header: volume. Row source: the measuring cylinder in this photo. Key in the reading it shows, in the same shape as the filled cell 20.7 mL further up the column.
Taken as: 76 mL
